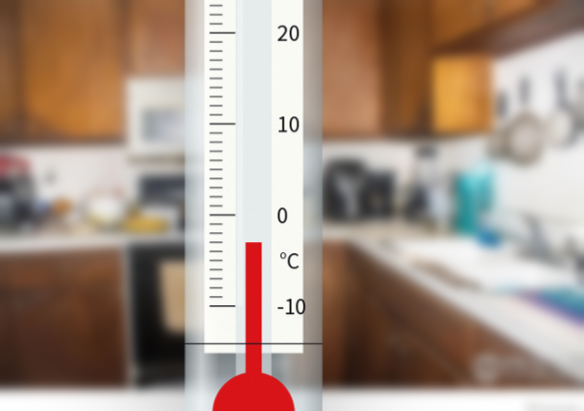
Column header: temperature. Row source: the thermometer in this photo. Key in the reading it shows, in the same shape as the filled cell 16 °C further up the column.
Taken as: -3 °C
